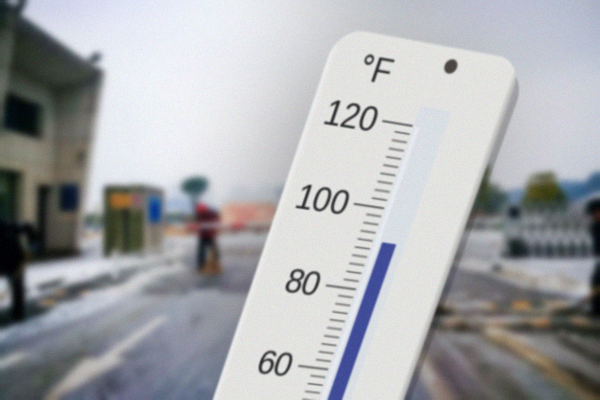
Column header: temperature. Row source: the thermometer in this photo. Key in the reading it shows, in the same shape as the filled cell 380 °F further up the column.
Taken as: 92 °F
